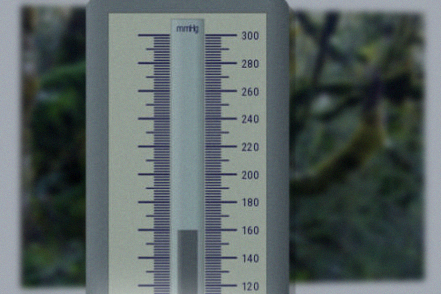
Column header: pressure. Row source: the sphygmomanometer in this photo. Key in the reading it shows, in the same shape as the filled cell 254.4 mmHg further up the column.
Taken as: 160 mmHg
